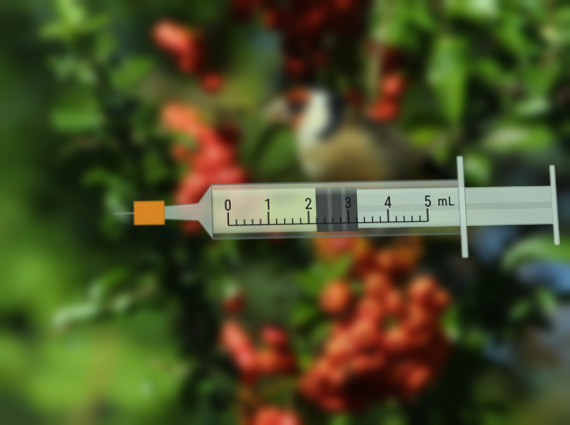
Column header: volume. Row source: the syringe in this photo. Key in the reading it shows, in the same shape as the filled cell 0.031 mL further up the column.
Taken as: 2.2 mL
